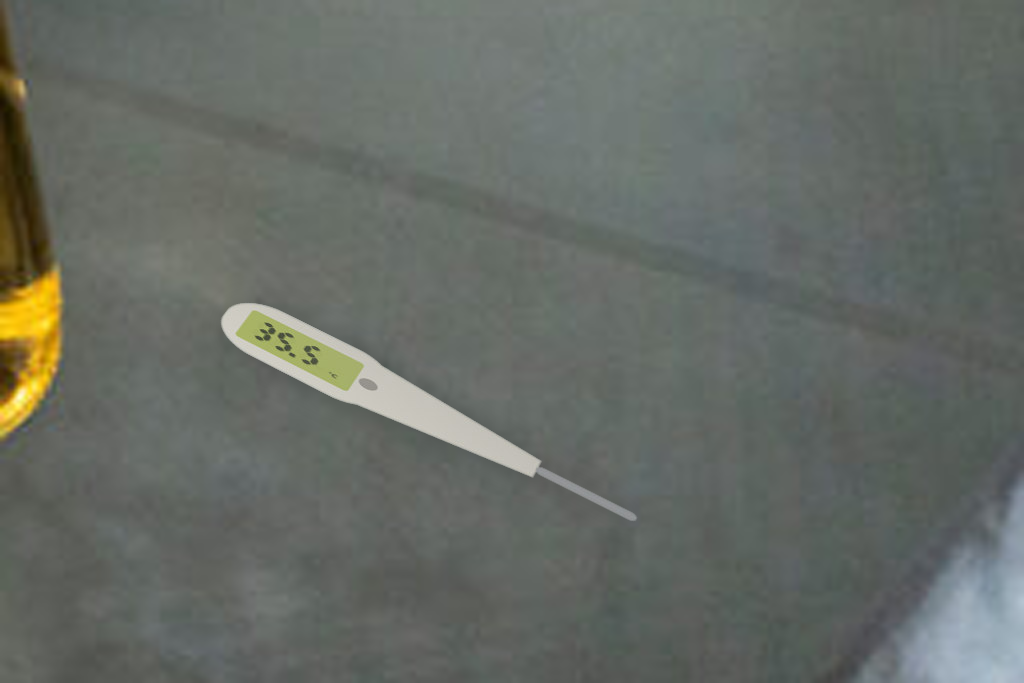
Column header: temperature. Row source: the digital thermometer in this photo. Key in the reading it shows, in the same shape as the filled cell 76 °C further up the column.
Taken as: 35.5 °C
